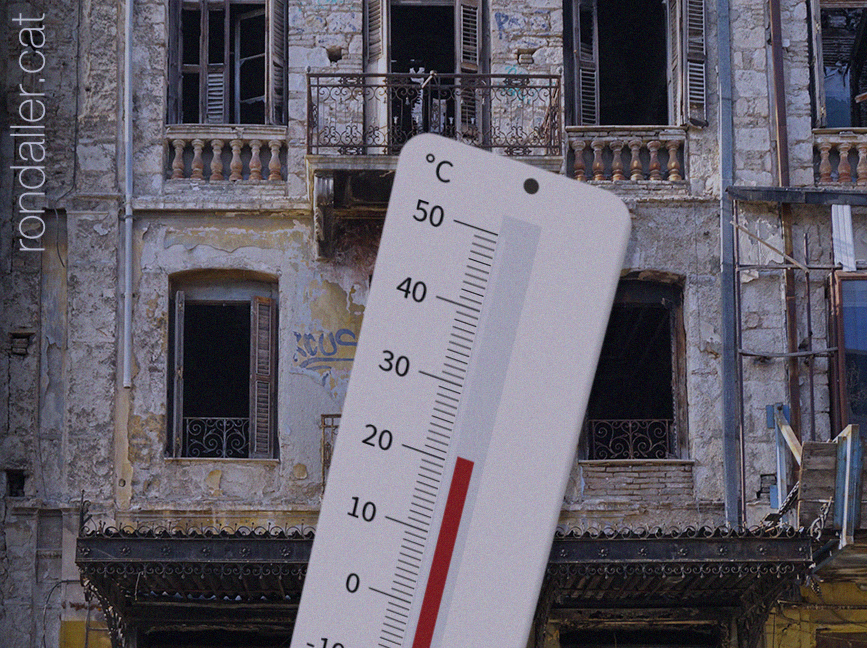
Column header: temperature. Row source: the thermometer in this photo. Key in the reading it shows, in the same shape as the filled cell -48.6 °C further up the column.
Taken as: 21 °C
